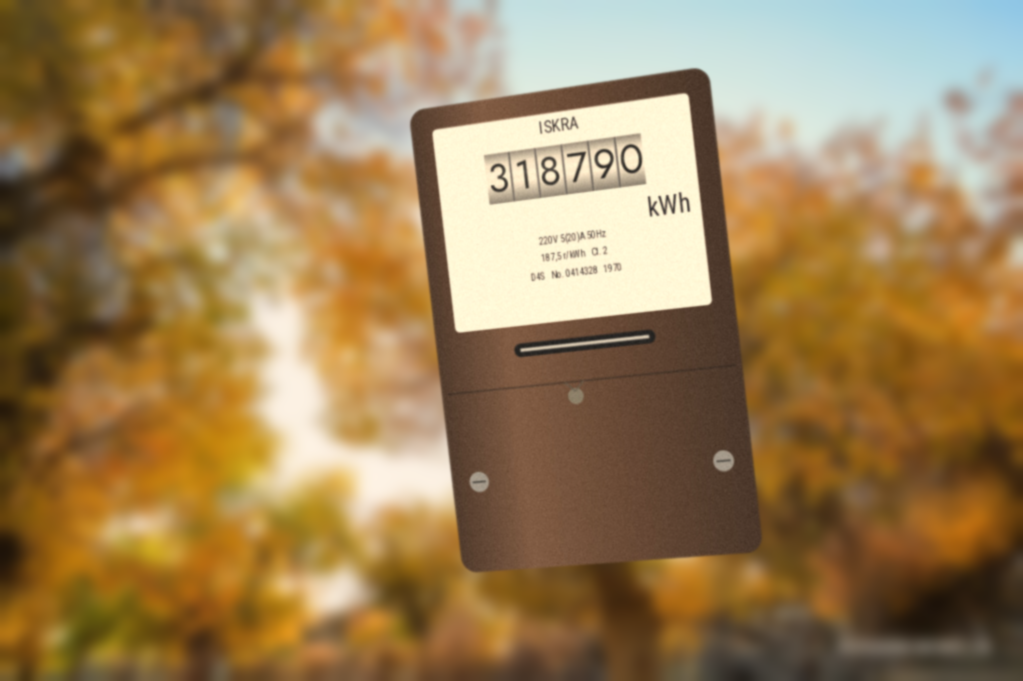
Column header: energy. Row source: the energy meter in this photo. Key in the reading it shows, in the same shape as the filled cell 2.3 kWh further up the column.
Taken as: 318790 kWh
